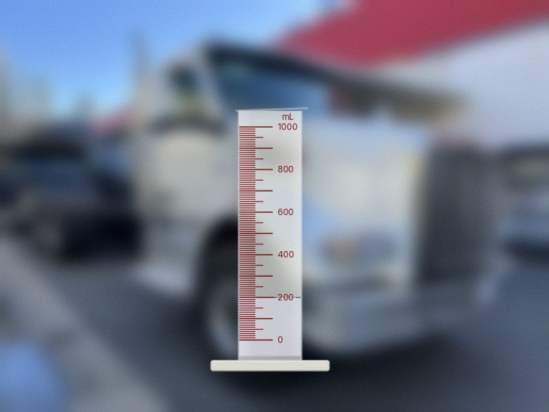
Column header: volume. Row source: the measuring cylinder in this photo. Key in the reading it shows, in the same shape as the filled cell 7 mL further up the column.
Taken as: 200 mL
